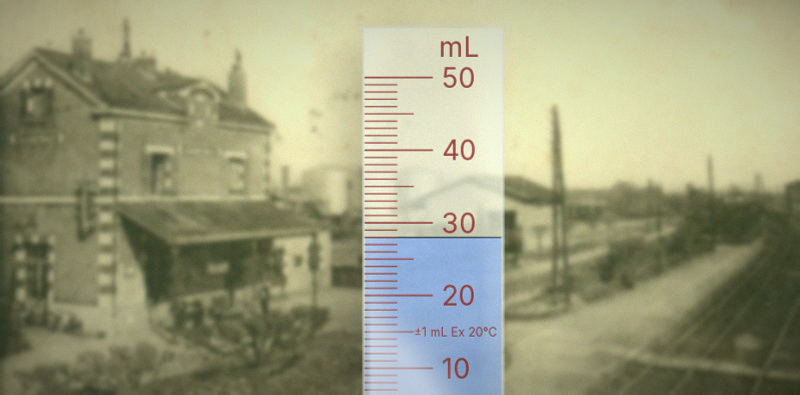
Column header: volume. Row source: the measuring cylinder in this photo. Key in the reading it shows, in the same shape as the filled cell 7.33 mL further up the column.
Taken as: 28 mL
